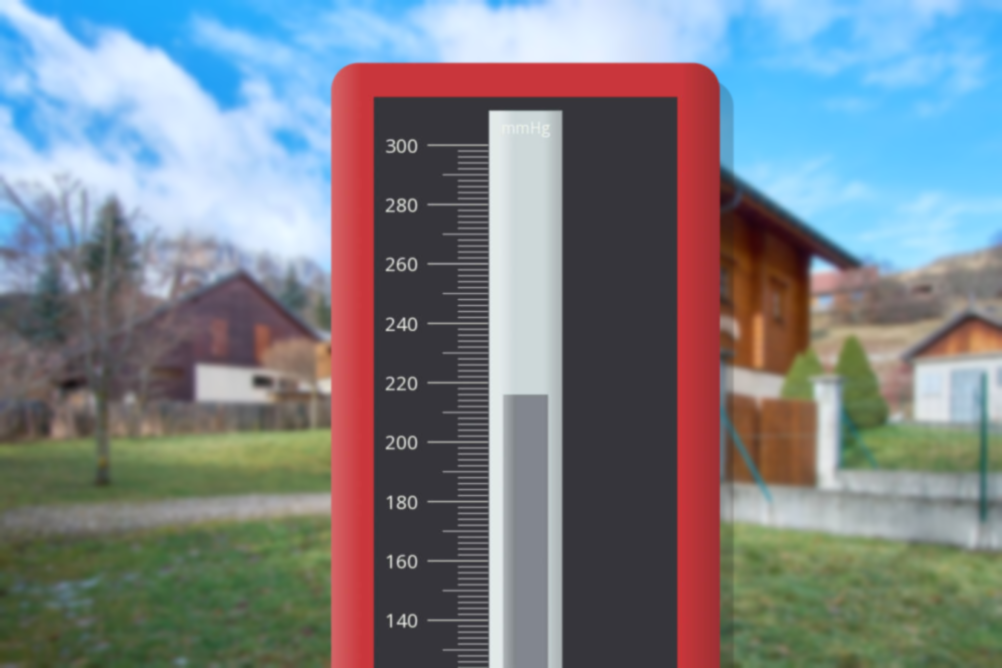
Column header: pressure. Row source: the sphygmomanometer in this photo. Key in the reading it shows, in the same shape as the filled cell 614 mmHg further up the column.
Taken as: 216 mmHg
